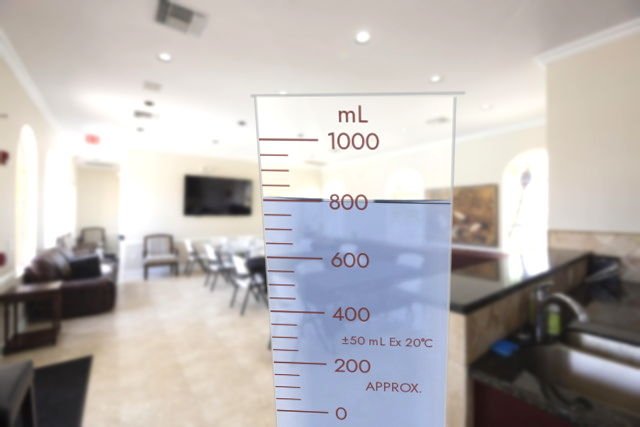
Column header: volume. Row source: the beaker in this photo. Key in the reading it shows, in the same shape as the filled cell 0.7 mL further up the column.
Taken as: 800 mL
